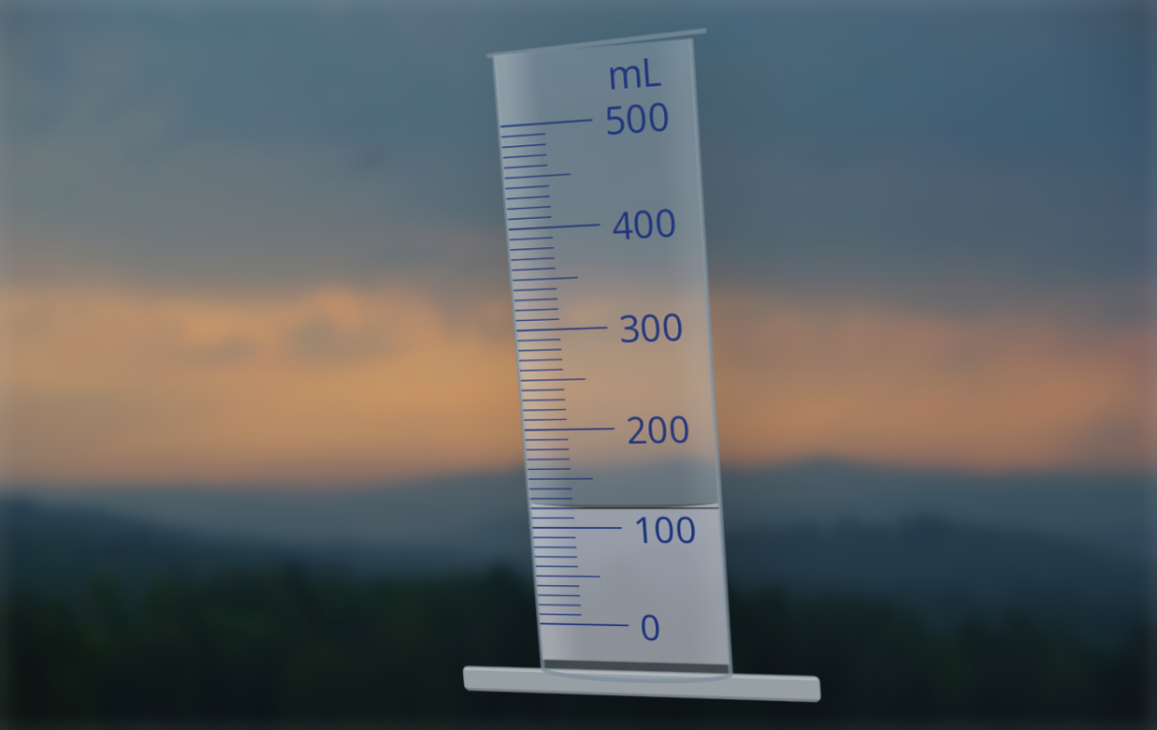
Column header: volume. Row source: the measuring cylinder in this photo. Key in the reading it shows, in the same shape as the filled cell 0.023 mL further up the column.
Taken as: 120 mL
